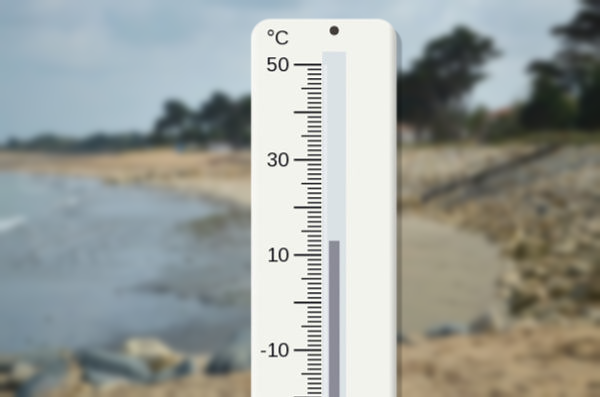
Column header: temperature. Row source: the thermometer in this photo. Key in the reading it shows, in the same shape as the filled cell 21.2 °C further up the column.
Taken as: 13 °C
